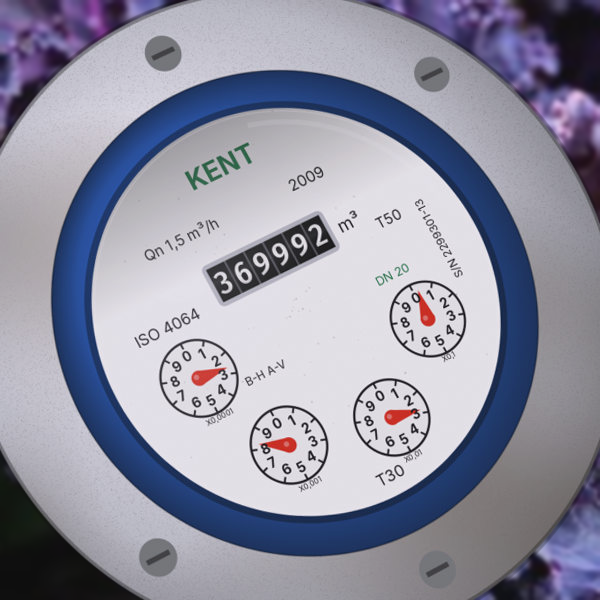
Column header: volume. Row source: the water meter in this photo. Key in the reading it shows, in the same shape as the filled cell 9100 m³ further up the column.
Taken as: 369992.0282 m³
